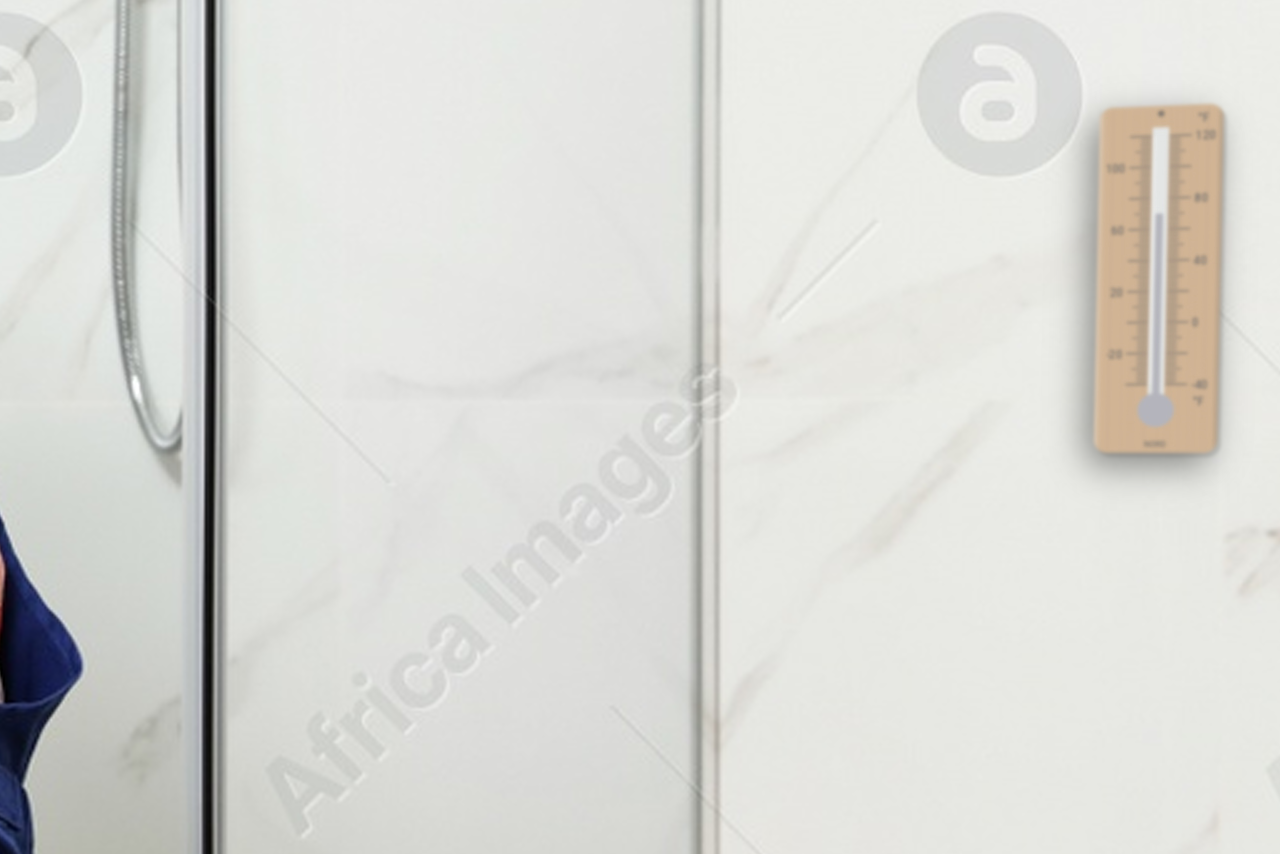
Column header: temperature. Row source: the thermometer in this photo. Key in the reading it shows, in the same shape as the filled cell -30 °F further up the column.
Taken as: 70 °F
